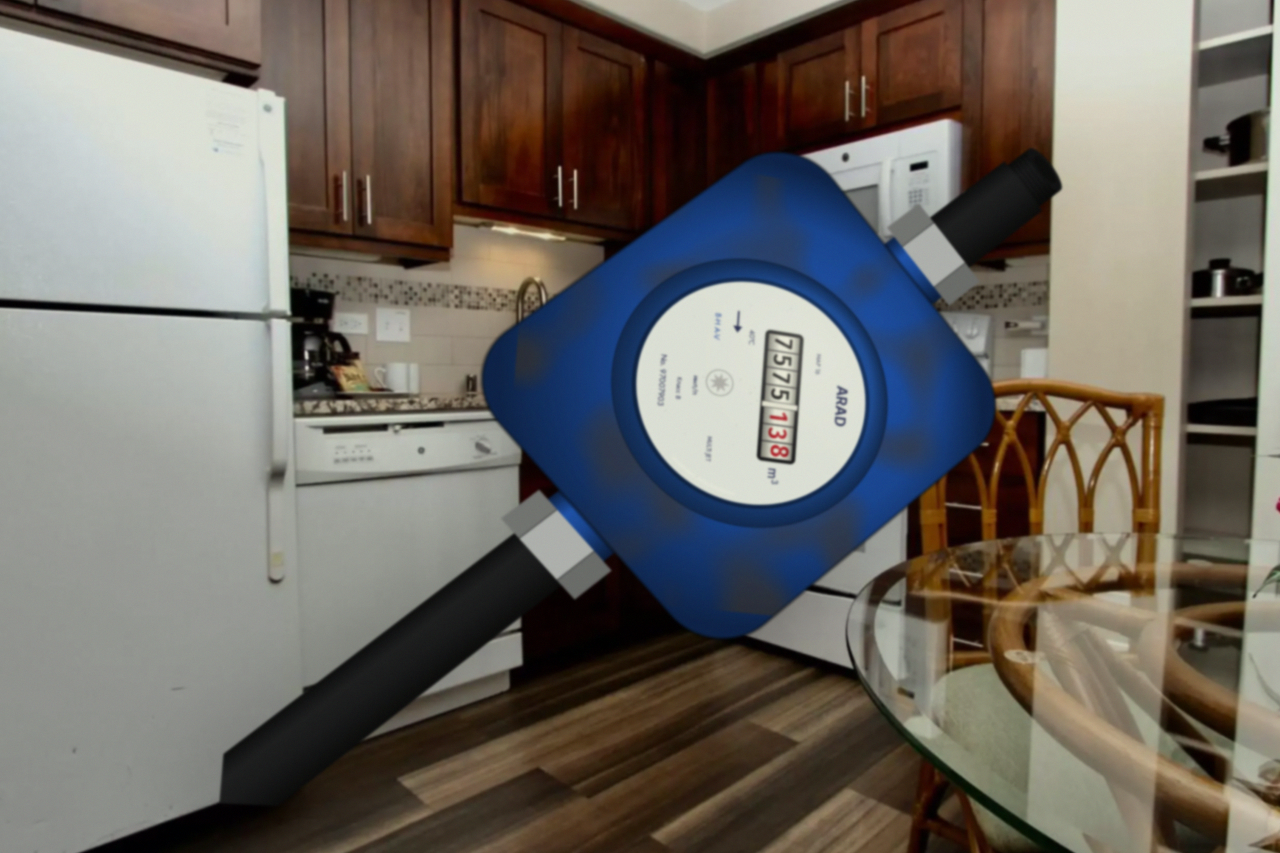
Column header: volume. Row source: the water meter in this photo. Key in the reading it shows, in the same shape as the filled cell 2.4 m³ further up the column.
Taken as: 7575.138 m³
